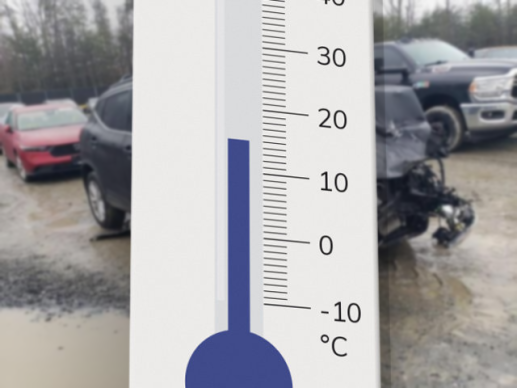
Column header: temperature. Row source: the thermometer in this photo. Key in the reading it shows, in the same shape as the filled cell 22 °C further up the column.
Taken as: 15 °C
